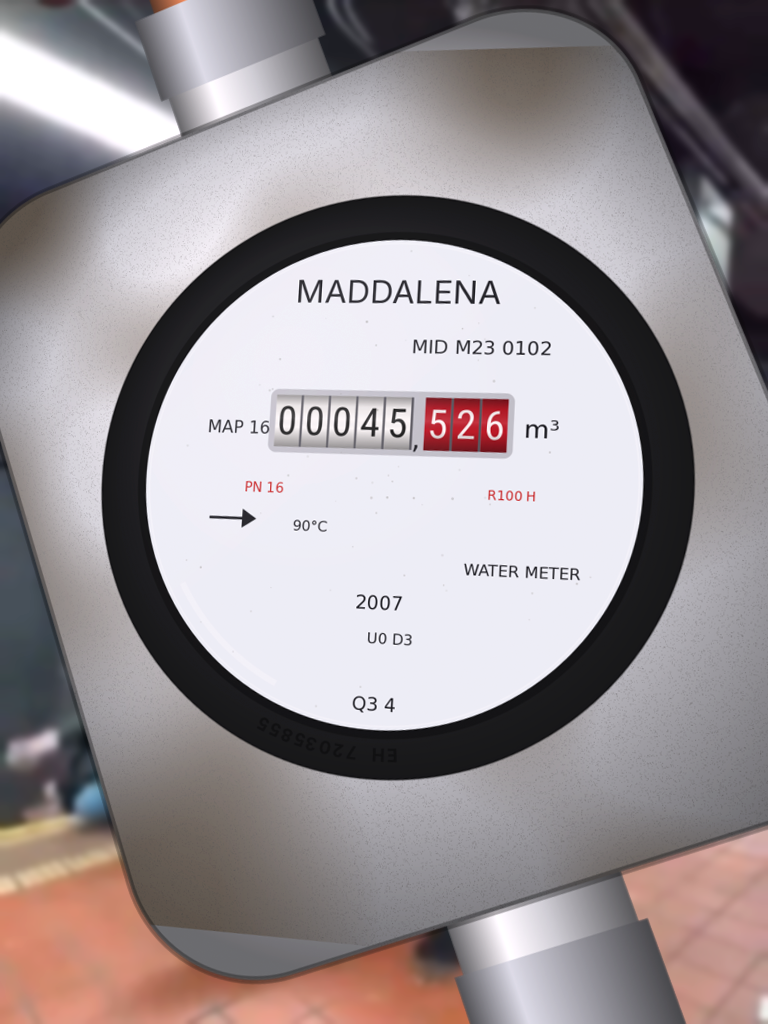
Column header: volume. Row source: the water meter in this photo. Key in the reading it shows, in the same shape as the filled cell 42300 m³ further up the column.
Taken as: 45.526 m³
